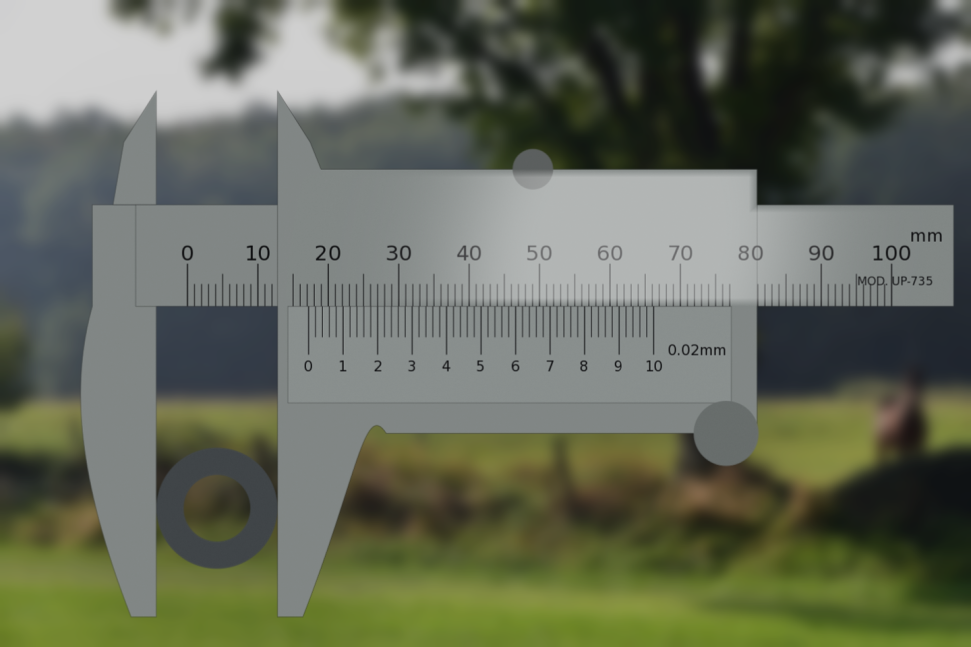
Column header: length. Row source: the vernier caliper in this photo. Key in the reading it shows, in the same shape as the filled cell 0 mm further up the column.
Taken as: 17.2 mm
